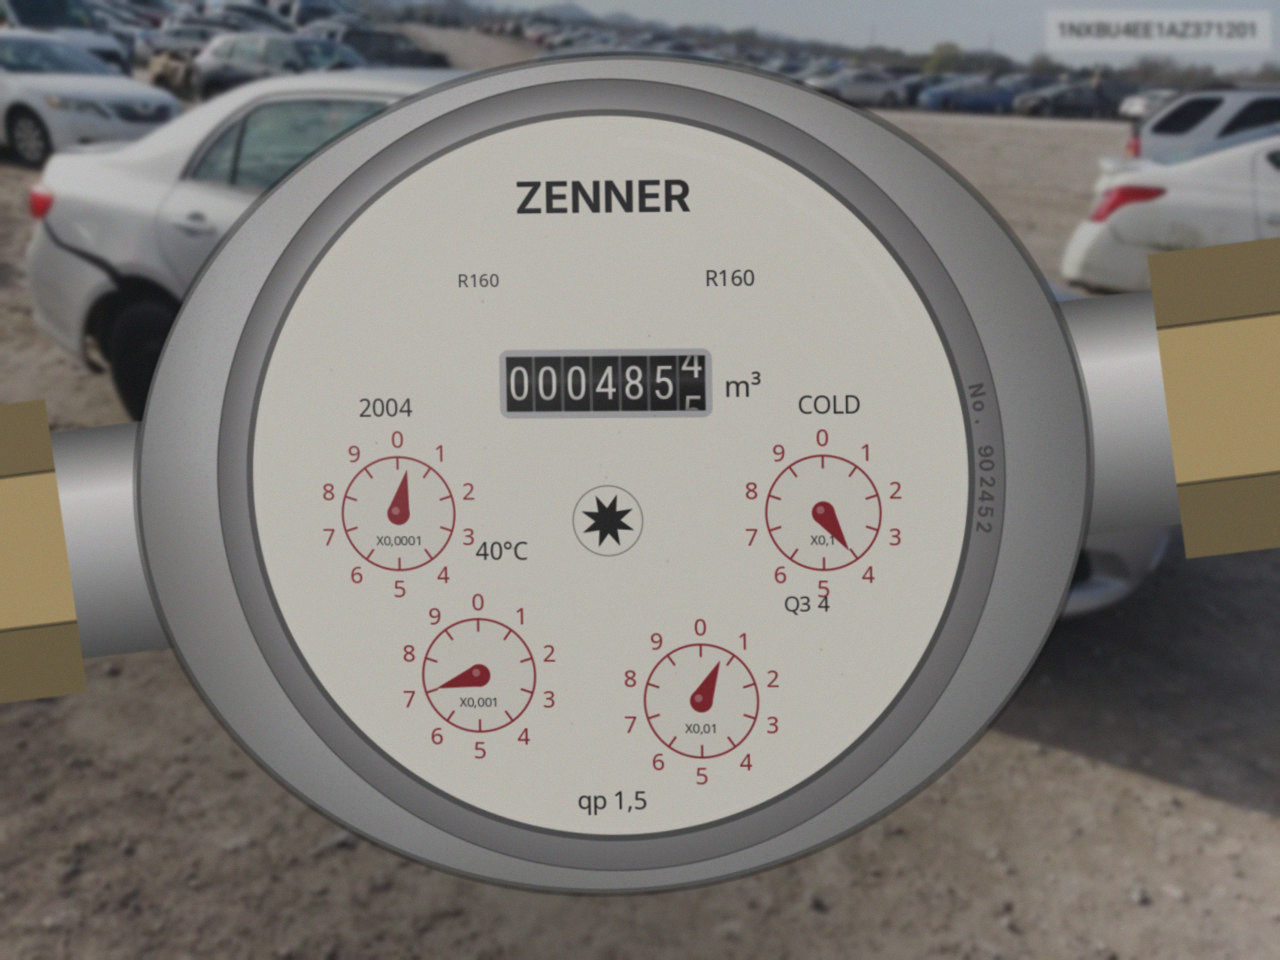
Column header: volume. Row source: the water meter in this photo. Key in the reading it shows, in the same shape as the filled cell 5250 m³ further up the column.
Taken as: 4854.4070 m³
